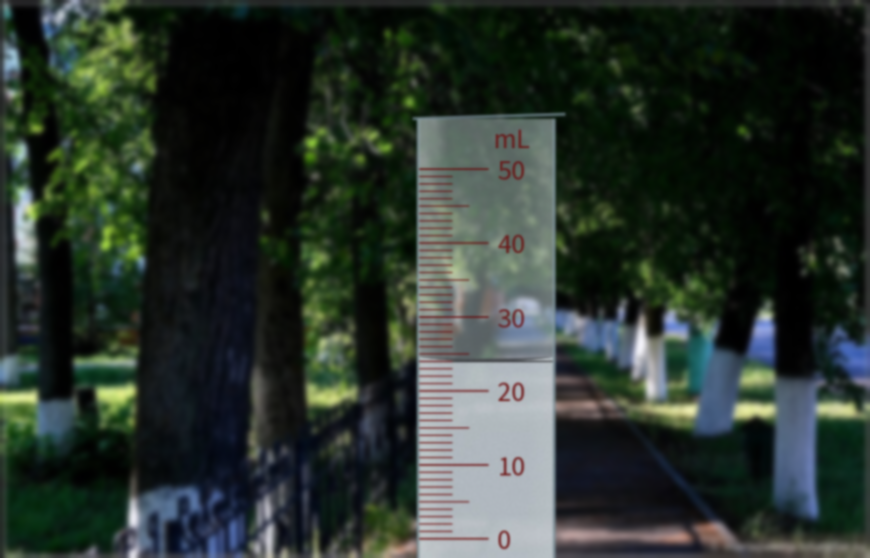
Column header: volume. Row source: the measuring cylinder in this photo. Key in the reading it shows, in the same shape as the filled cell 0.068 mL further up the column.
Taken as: 24 mL
